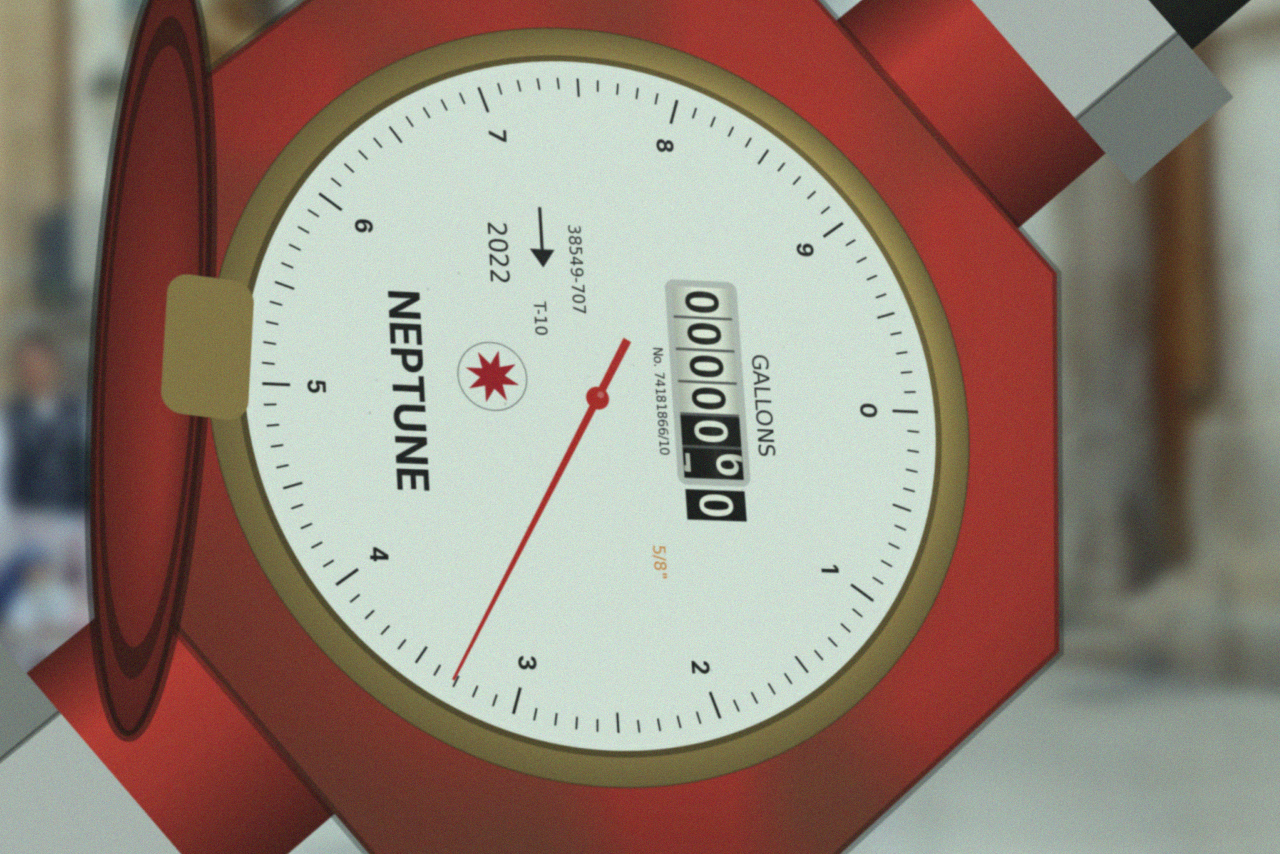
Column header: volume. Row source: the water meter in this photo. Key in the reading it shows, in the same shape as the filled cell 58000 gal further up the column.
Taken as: 63.3 gal
